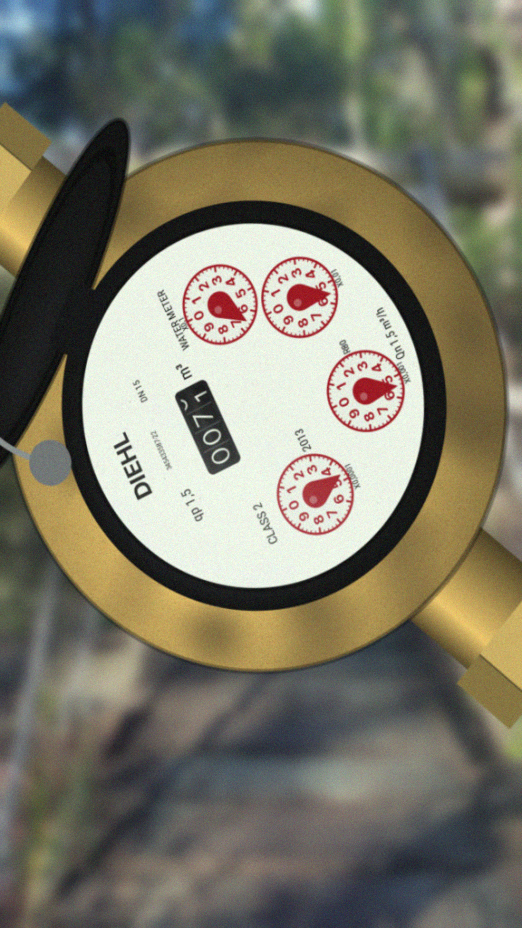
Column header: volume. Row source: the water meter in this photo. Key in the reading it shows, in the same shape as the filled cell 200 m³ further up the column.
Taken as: 70.6554 m³
